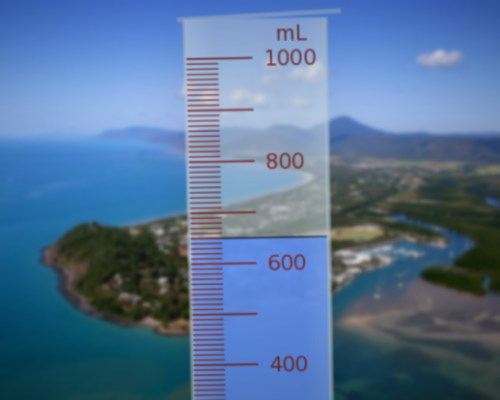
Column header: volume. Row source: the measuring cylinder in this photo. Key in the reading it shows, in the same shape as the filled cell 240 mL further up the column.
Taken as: 650 mL
